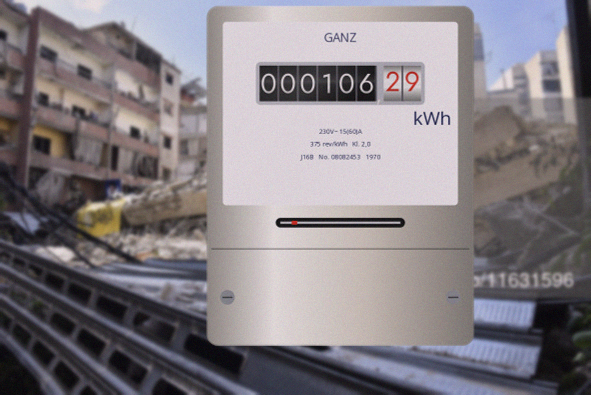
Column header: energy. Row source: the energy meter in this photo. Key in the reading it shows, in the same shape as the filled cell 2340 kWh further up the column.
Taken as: 106.29 kWh
